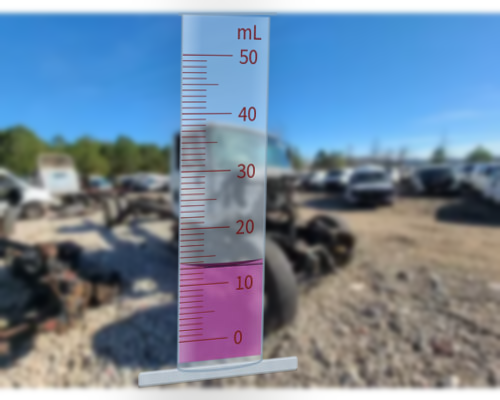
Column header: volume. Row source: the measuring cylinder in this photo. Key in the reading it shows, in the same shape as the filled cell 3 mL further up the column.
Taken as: 13 mL
